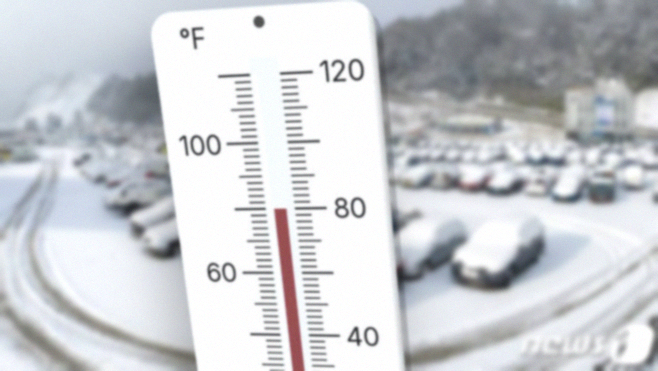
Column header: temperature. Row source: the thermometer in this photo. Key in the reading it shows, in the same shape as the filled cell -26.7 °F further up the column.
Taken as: 80 °F
